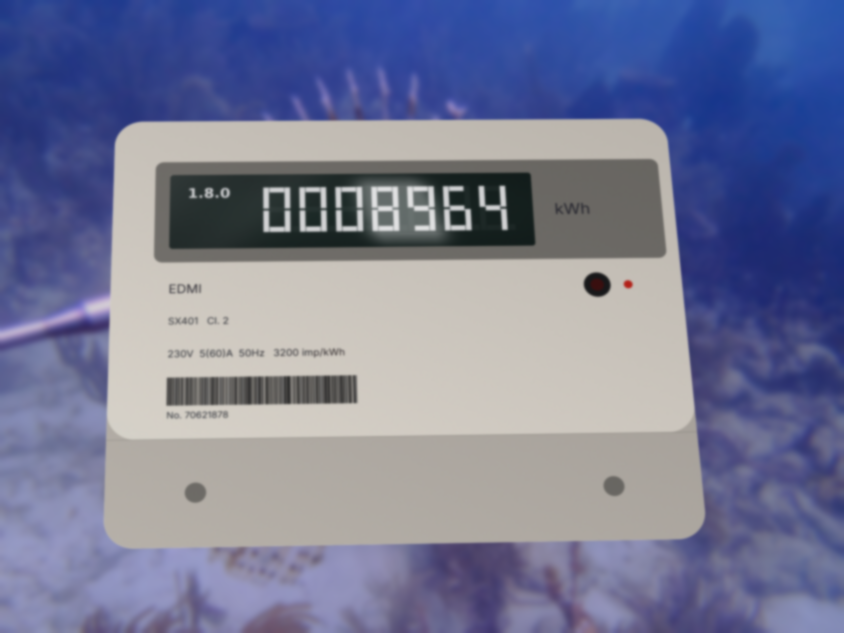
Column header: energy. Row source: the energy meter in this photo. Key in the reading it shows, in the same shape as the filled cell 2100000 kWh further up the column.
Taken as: 8964 kWh
